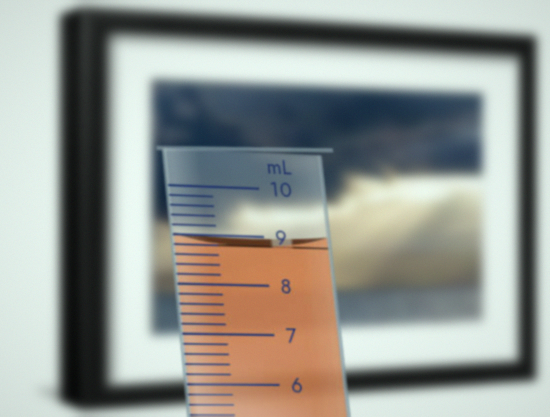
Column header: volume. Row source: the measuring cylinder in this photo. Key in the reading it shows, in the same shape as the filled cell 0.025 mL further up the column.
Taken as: 8.8 mL
